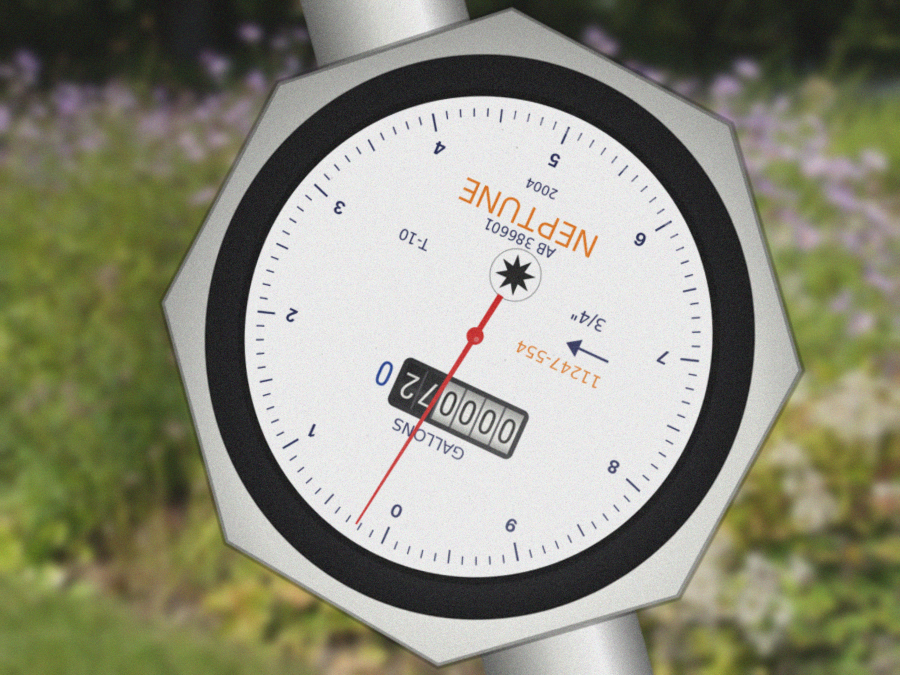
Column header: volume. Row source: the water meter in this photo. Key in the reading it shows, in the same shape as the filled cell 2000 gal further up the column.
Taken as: 720.2 gal
